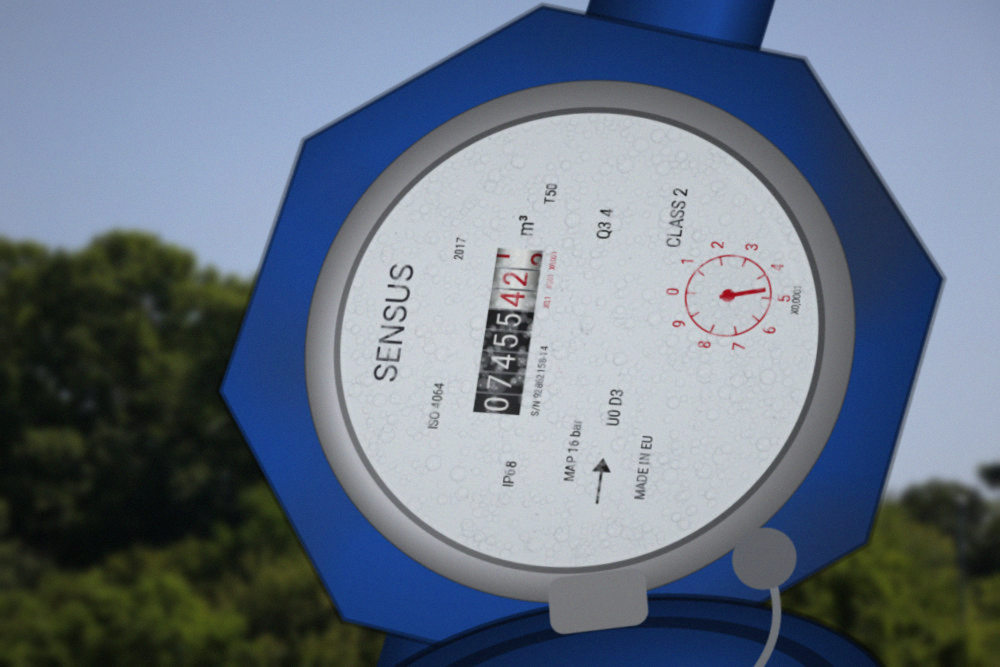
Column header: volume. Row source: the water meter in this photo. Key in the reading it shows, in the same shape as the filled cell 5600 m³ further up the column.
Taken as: 7455.4214 m³
